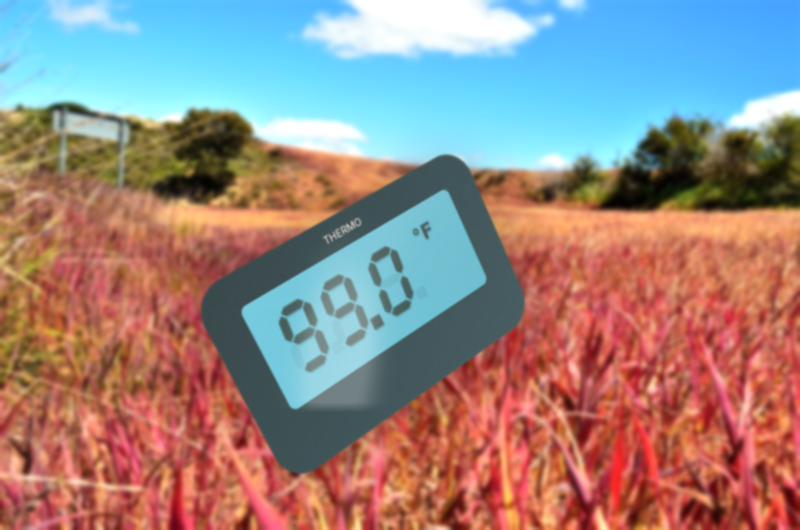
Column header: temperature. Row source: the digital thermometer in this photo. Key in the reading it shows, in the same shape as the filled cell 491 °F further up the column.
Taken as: 99.0 °F
